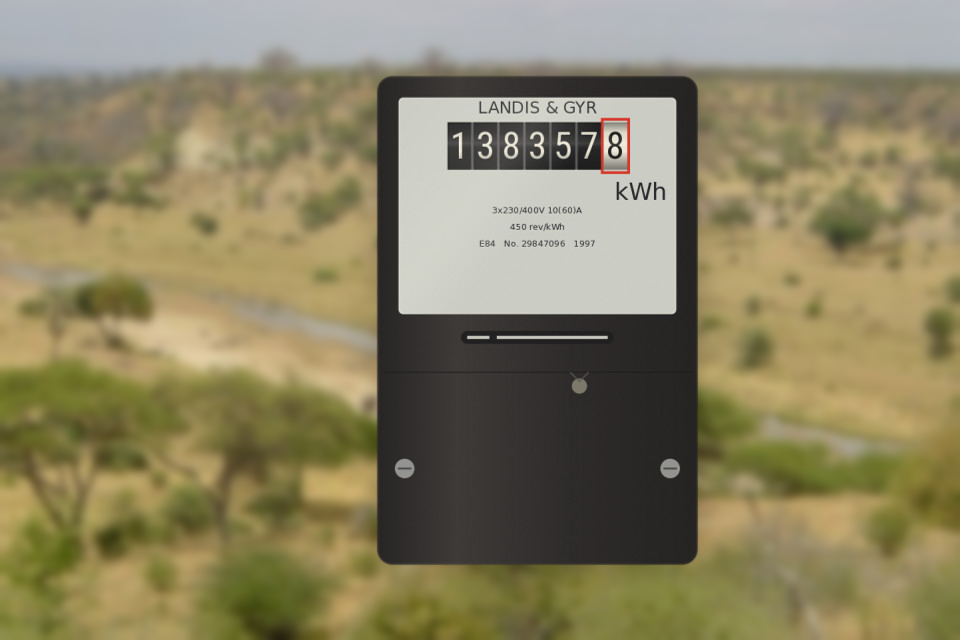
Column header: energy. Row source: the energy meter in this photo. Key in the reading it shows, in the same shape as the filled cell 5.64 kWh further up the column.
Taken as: 138357.8 kWh
